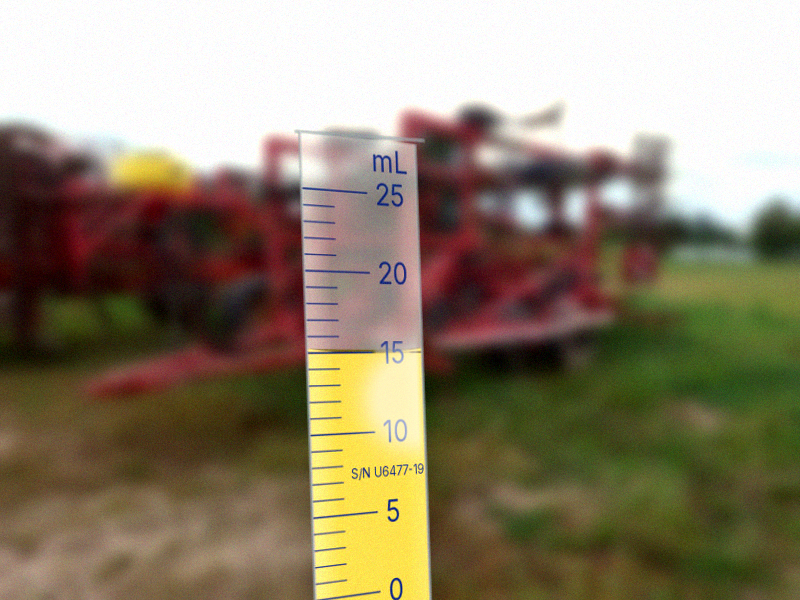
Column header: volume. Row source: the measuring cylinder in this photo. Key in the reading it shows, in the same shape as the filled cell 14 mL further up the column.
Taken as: 15 mL
